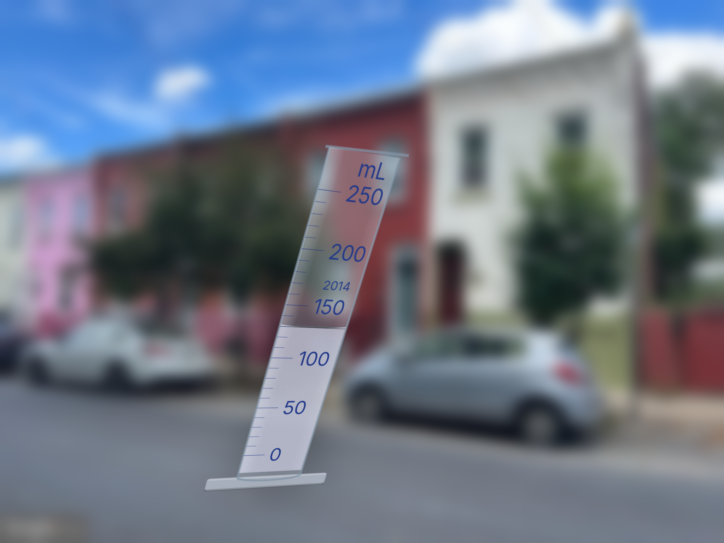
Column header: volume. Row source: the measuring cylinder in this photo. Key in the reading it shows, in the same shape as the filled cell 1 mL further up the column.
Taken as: 130 mL
